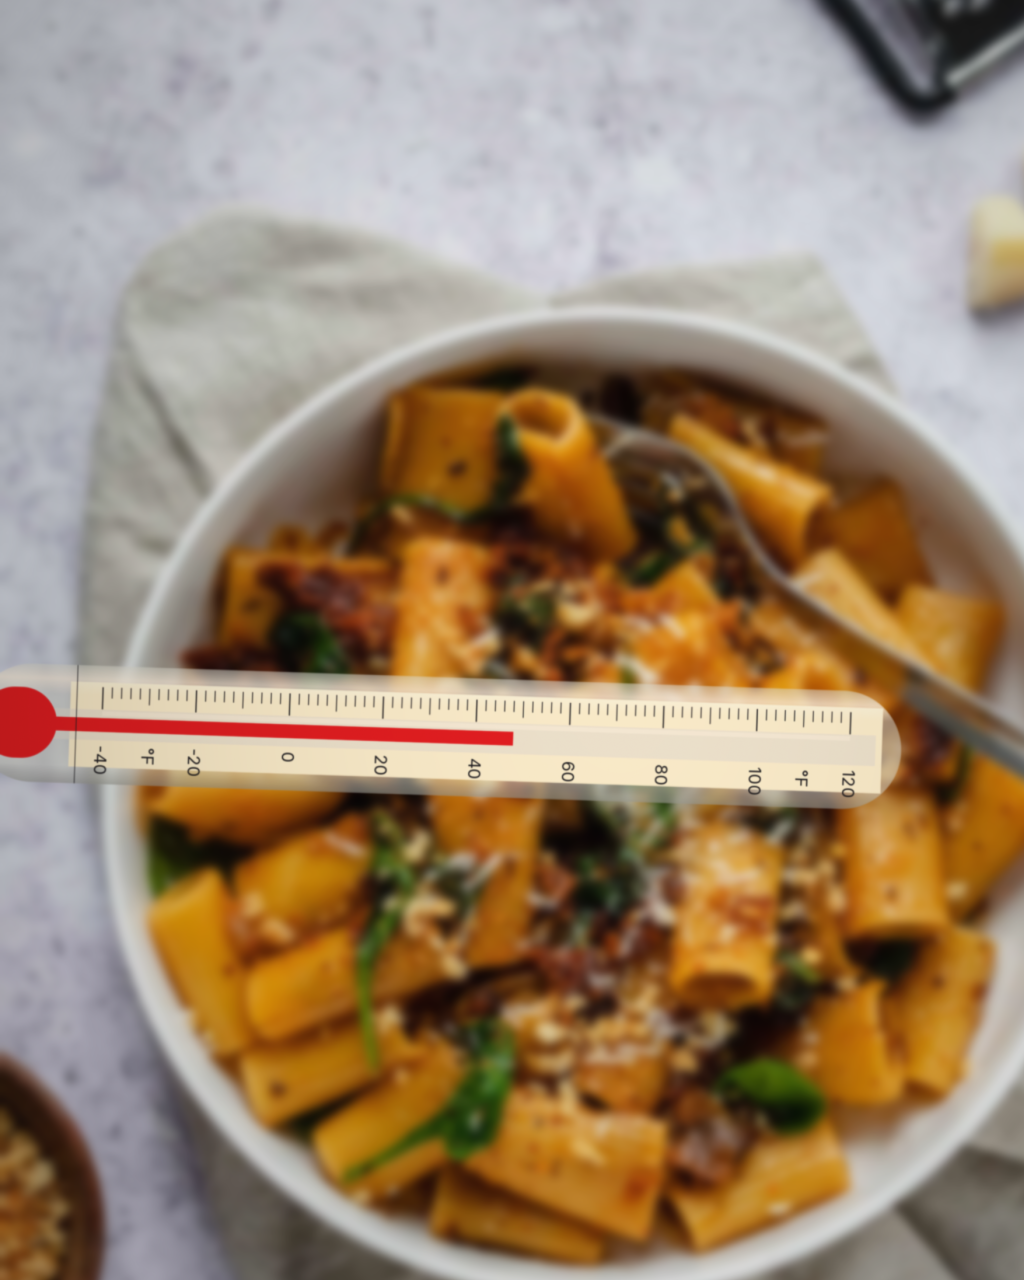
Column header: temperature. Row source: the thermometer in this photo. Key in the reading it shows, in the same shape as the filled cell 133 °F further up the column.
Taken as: 48 °F
